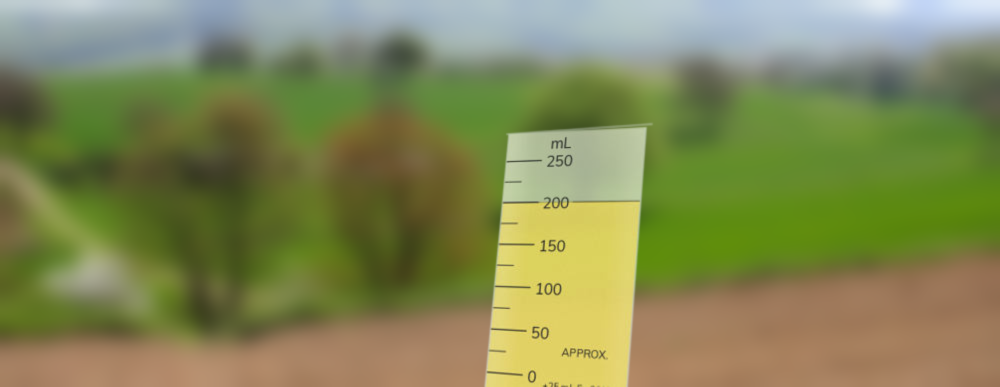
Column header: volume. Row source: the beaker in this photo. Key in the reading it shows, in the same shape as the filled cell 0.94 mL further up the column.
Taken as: 200 mL
